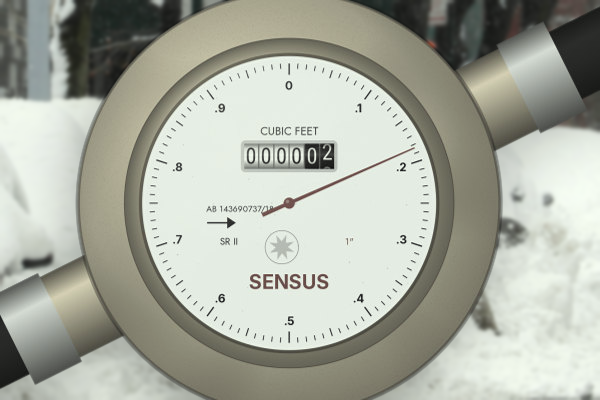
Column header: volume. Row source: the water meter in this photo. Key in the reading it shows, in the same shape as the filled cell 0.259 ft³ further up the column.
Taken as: 2.18 ft³
